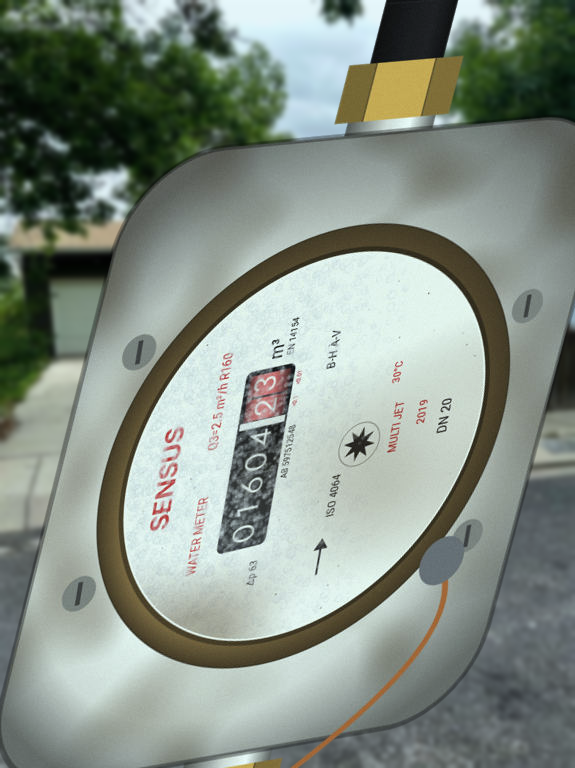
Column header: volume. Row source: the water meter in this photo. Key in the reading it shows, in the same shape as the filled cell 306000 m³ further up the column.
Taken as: 1604.23 m³
